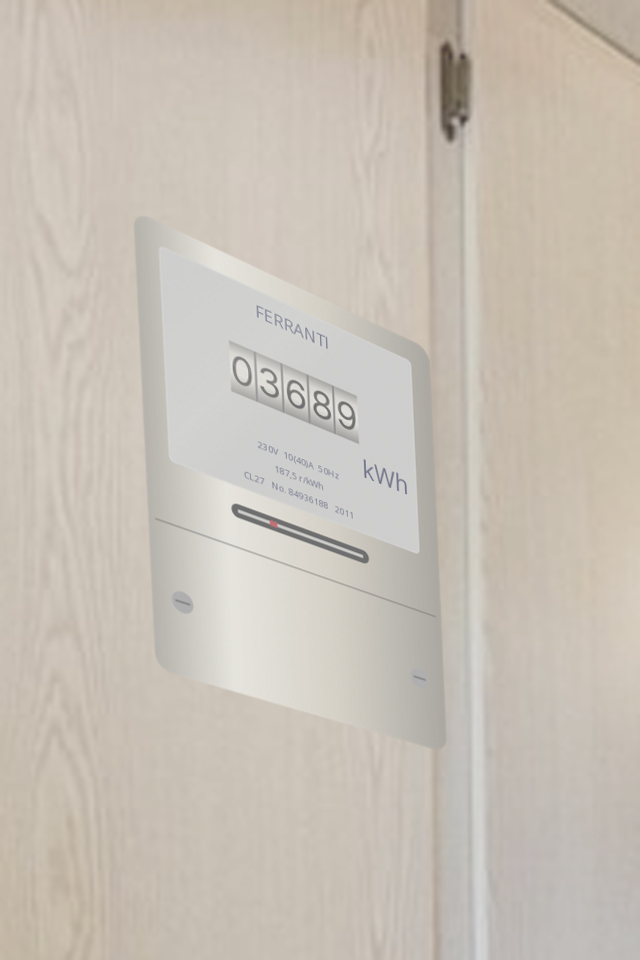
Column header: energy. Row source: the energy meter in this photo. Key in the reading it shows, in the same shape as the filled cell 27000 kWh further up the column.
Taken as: 3689 kWh
